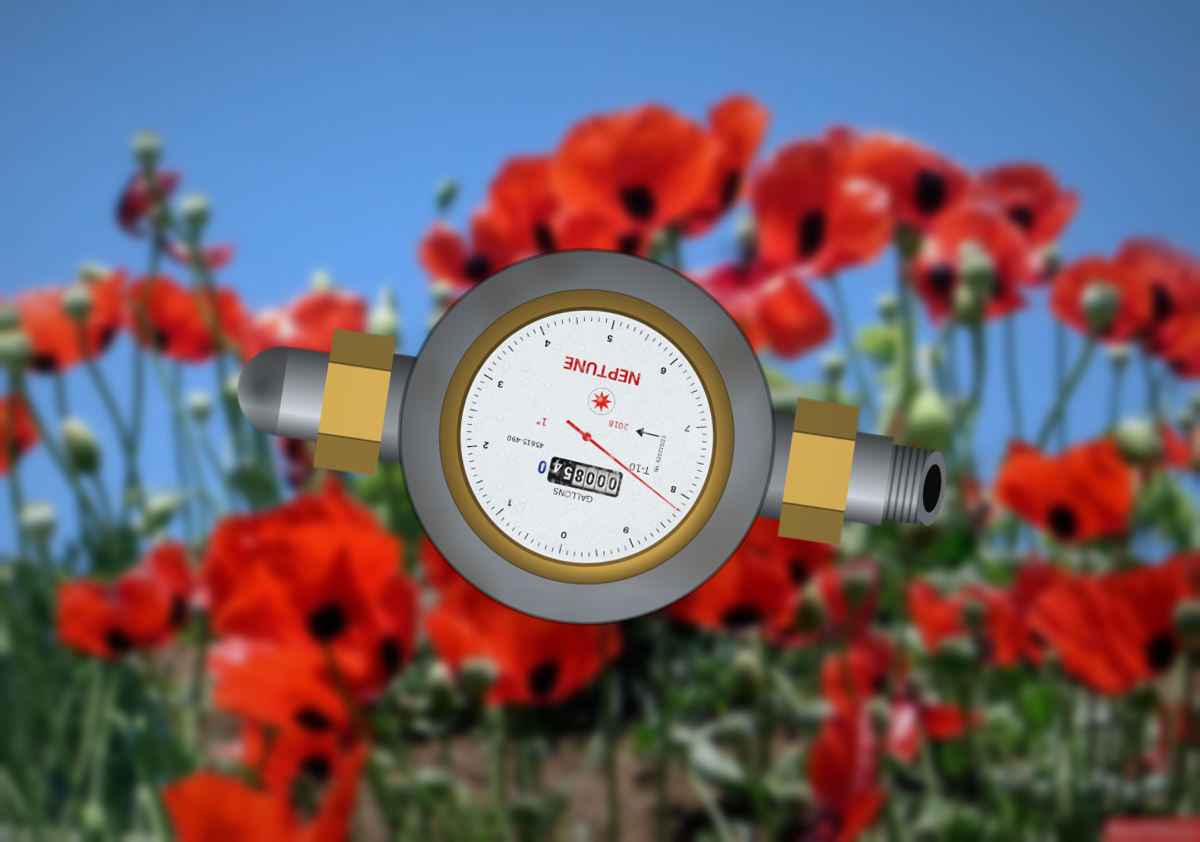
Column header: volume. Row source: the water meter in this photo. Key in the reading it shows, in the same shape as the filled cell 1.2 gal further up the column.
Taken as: 8538.2 gal
